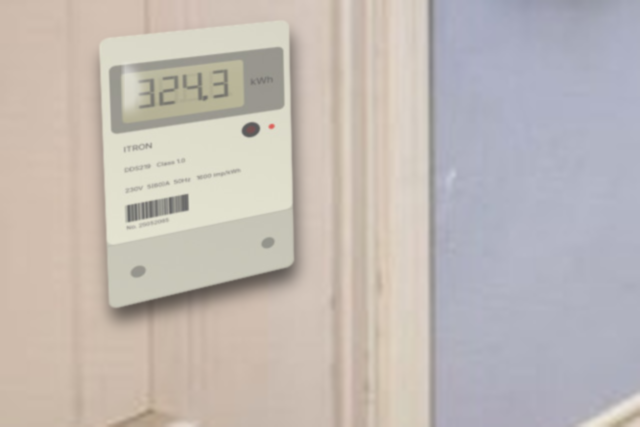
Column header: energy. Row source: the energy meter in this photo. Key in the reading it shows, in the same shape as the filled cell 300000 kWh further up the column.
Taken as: 324.3 kWh
